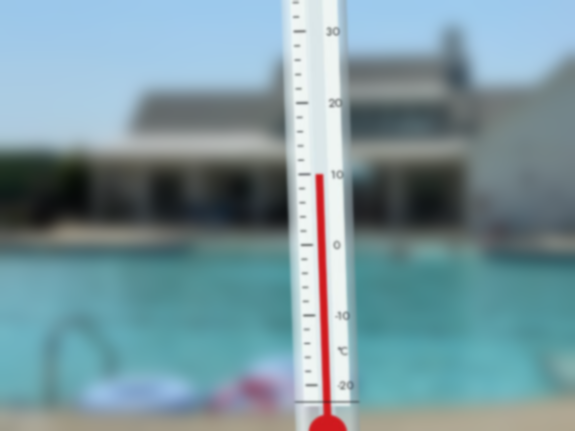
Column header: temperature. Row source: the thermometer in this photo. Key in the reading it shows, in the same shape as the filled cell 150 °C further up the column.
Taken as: 10 °C
